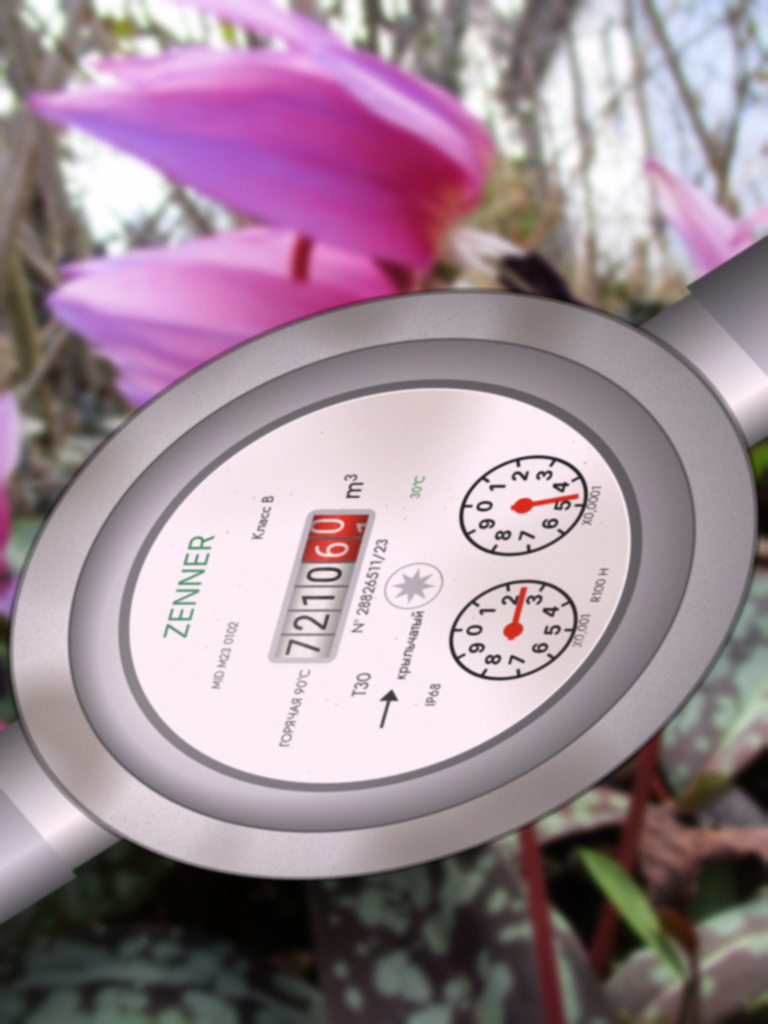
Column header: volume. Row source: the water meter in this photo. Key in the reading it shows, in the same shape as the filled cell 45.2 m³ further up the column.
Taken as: 7210.6024 m³
